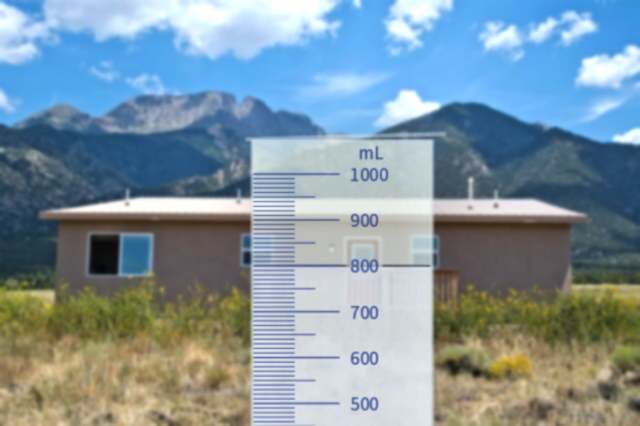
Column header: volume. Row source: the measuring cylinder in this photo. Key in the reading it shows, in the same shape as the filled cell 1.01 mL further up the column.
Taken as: 800 mL
